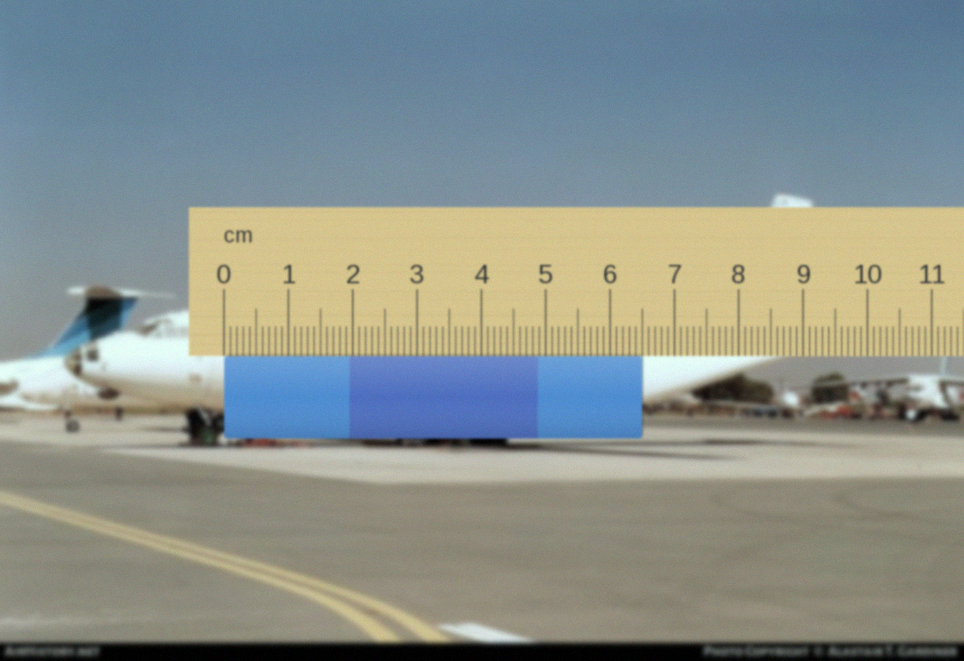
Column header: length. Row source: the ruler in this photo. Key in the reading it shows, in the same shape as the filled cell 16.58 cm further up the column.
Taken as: 6.5 cm
